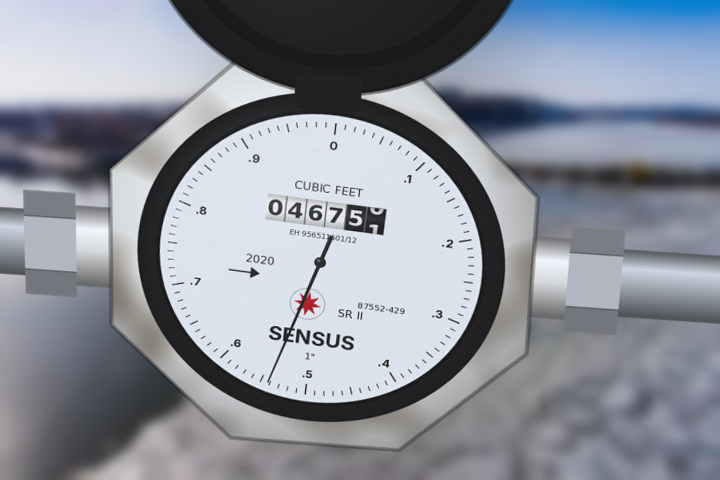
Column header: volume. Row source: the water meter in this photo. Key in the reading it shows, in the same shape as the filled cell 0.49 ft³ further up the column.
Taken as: 46750.54 ft³
